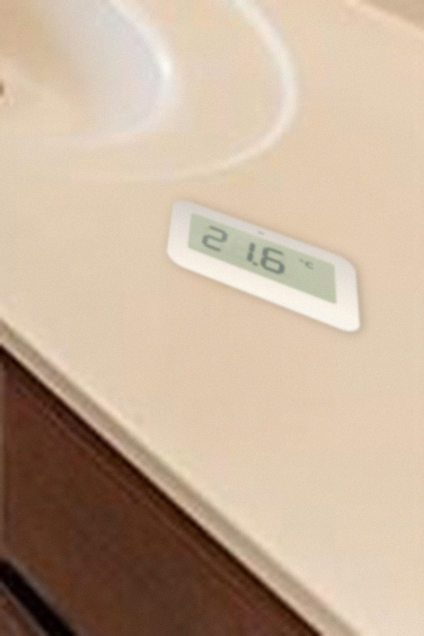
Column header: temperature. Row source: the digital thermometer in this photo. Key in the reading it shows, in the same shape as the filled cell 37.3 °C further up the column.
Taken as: 21.6 °C
